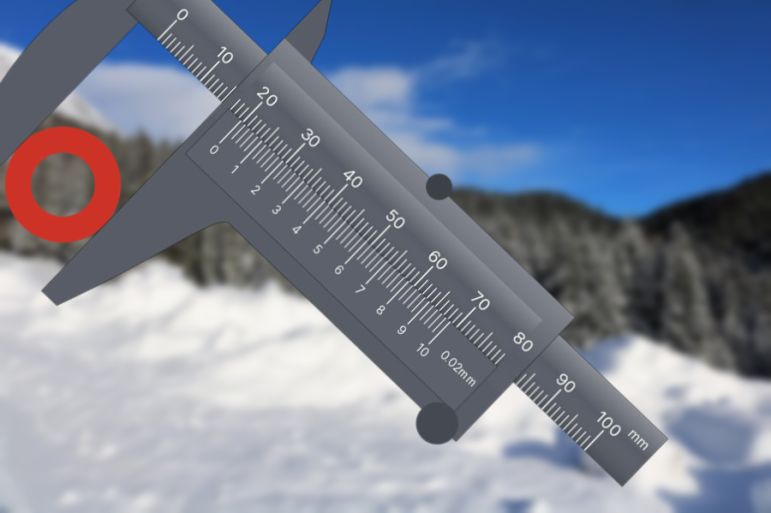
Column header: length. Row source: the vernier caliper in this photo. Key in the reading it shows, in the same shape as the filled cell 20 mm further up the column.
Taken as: 19.6 mm
